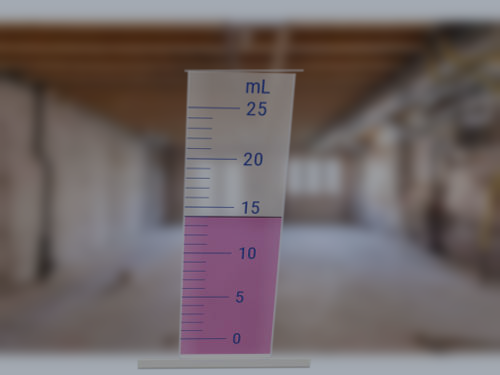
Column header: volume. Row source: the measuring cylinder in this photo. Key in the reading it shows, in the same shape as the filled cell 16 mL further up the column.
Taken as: 14 mL
